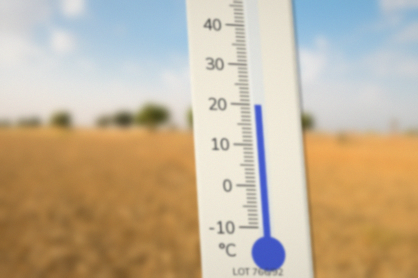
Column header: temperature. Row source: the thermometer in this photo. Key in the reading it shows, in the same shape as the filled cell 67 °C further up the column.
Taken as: 20 °C
